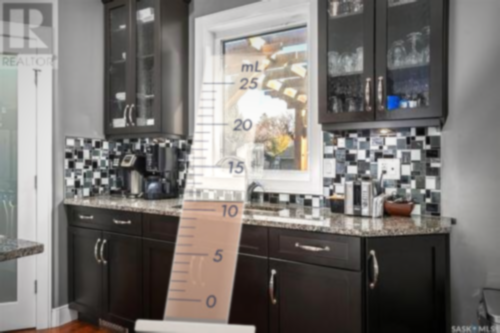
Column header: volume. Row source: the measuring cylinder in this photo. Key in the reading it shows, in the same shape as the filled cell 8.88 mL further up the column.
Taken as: 11 mL
